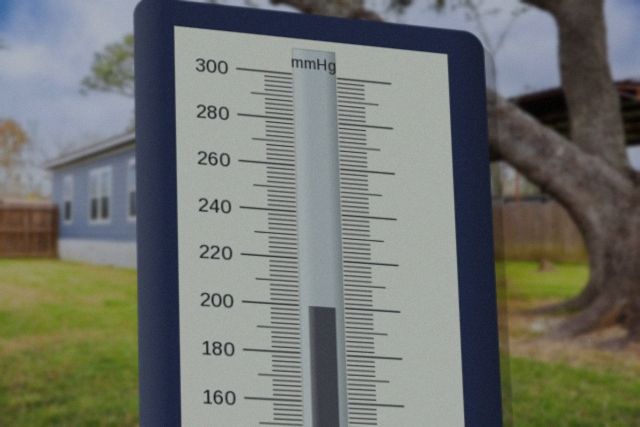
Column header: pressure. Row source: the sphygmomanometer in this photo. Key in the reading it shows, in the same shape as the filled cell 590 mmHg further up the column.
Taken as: 200 mmHg
